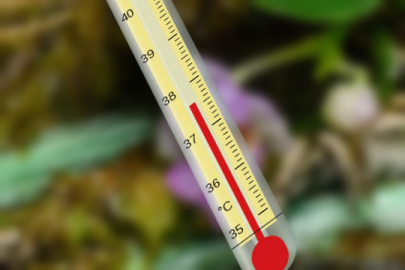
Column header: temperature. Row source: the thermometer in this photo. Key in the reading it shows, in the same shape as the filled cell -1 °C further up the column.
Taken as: 37.6 °C
